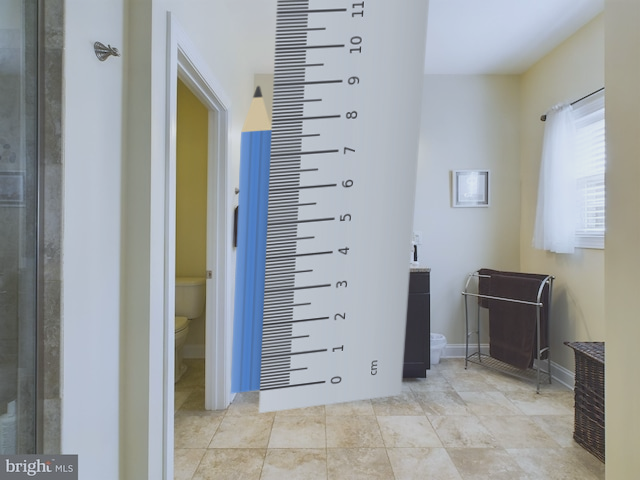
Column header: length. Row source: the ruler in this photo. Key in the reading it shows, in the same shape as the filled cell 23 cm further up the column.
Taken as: 9 cm
